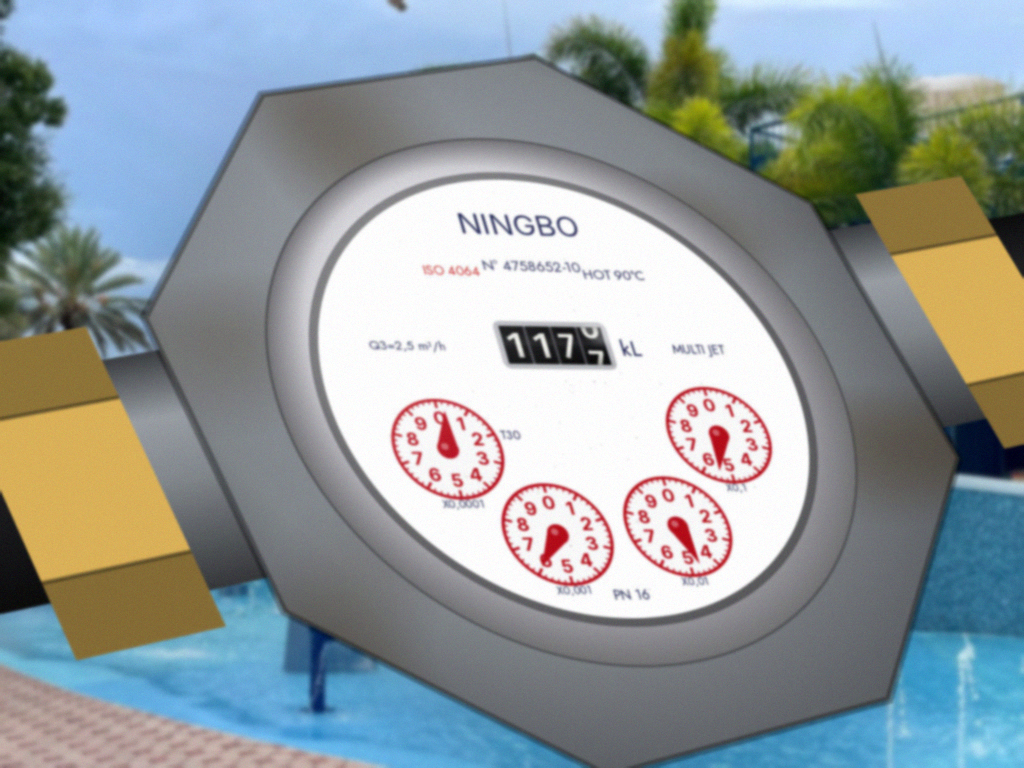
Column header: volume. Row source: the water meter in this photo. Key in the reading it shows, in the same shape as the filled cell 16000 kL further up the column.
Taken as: 1176.5460 kL
